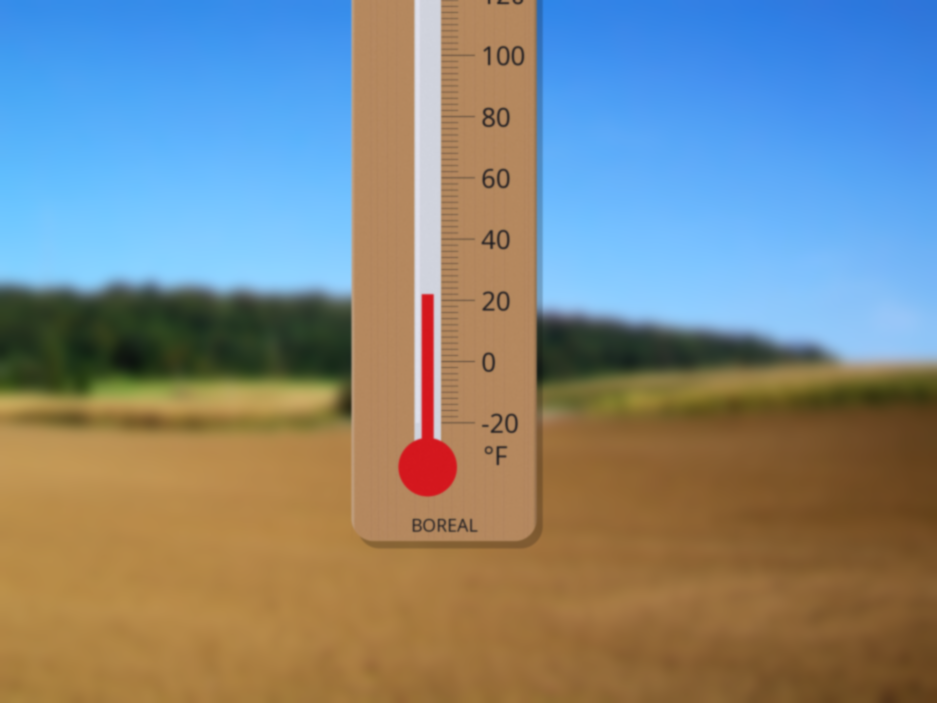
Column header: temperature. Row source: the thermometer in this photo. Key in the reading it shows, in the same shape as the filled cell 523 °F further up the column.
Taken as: 22 °F
